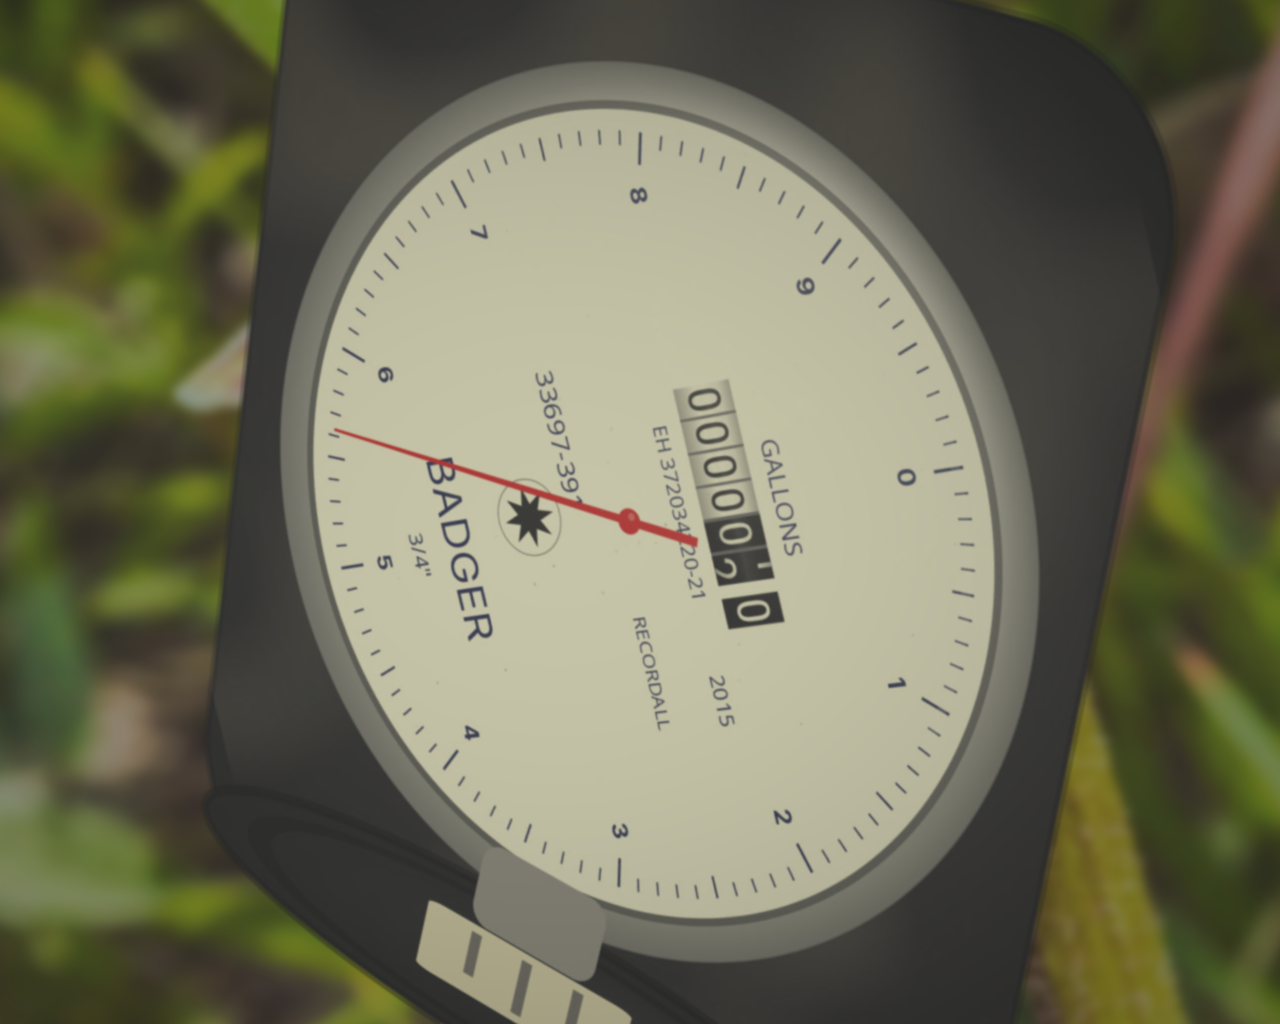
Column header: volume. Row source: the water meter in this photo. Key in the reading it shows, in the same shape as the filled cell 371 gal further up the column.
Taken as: 15.6 gal
